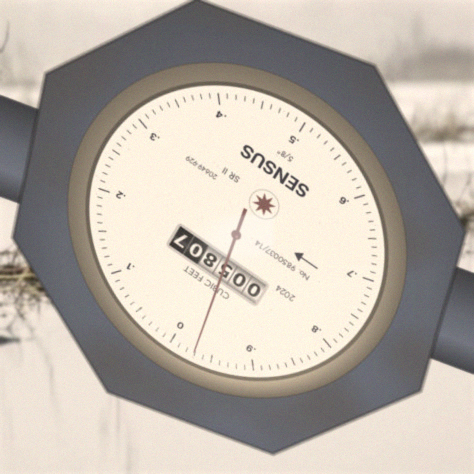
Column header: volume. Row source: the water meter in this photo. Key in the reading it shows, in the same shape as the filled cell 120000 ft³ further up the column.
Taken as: 5806.97 ft³
